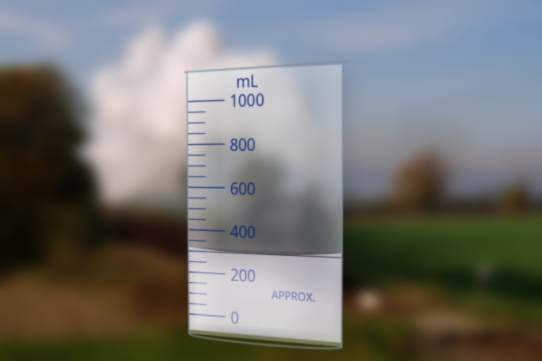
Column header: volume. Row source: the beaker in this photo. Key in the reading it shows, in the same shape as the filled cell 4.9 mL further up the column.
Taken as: 300 mL
